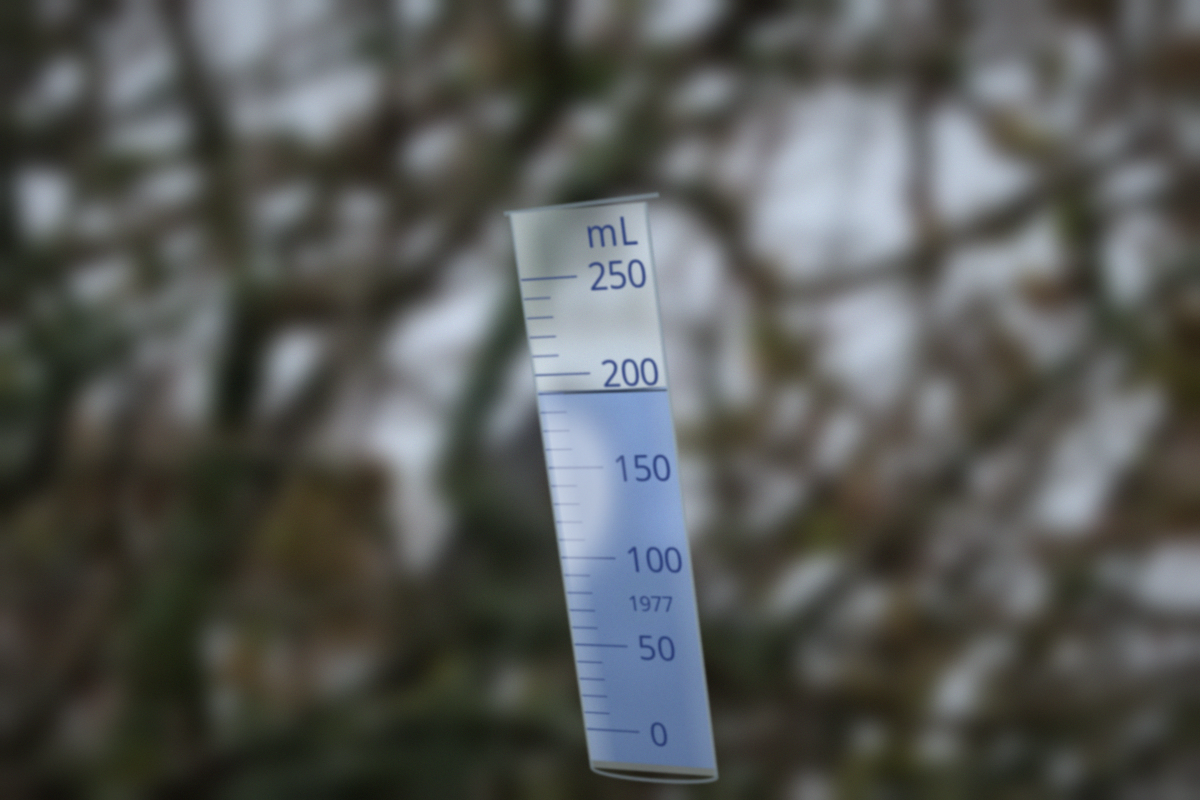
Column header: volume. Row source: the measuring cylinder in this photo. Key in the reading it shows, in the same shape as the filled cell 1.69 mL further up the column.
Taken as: 190 mL
